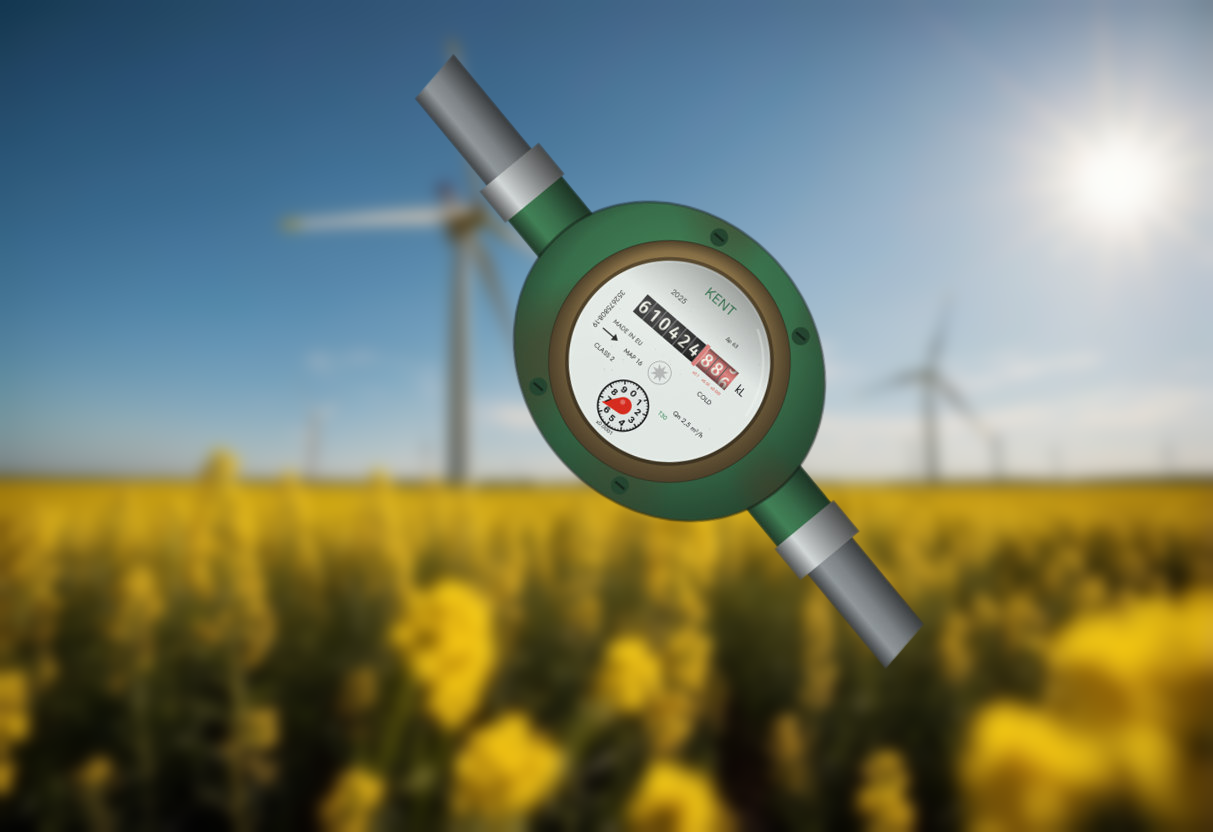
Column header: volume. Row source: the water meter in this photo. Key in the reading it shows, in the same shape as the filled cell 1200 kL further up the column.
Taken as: 610424.8856 kL
